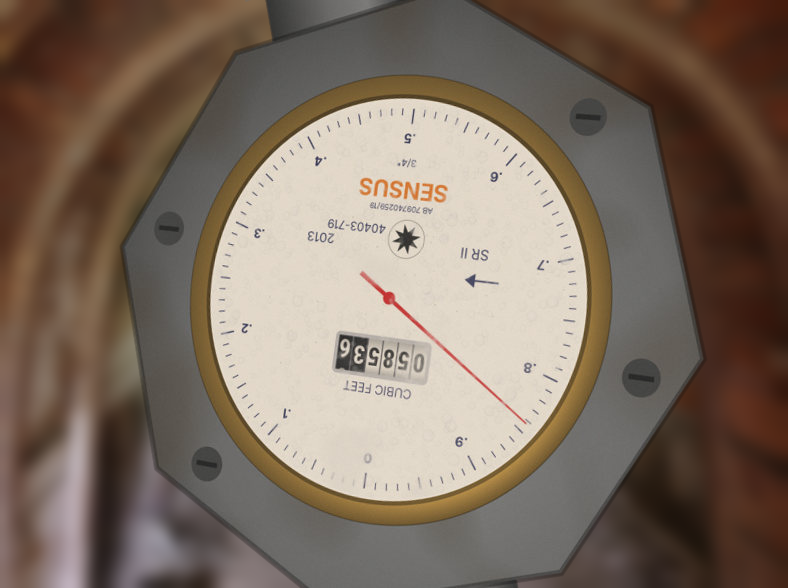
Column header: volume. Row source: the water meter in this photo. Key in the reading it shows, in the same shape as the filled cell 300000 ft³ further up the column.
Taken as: 58535.84 ft³
